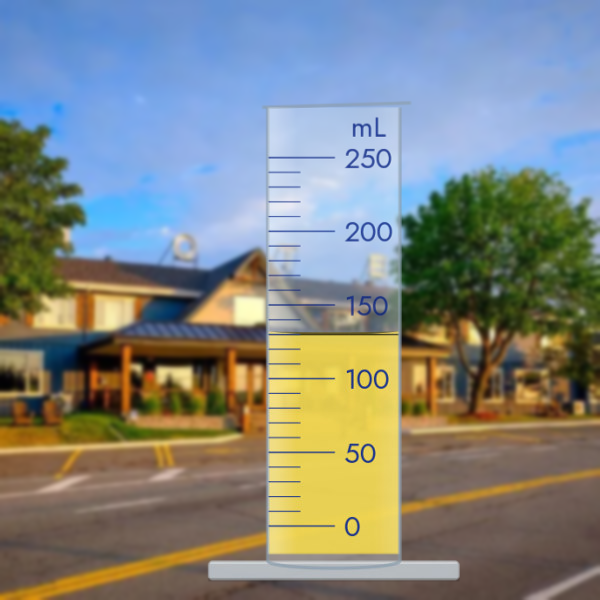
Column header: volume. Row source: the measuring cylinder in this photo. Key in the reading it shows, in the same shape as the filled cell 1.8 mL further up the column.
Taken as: 130 mL
